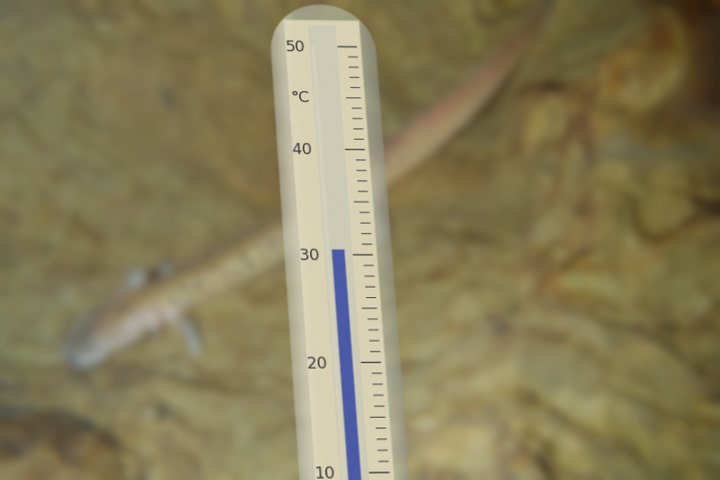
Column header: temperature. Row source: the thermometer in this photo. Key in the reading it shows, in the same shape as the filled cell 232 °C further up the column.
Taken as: 30.5 °C
